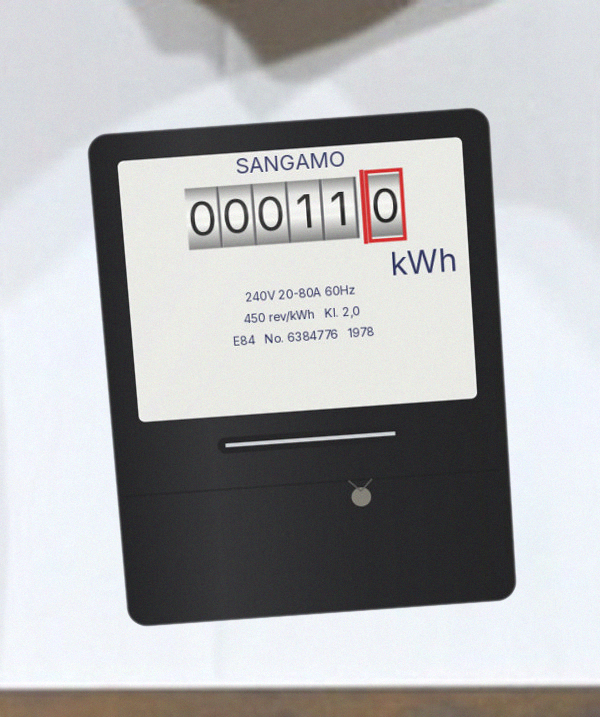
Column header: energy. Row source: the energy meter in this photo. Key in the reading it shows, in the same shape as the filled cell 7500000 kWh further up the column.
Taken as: 11.0 kWh
